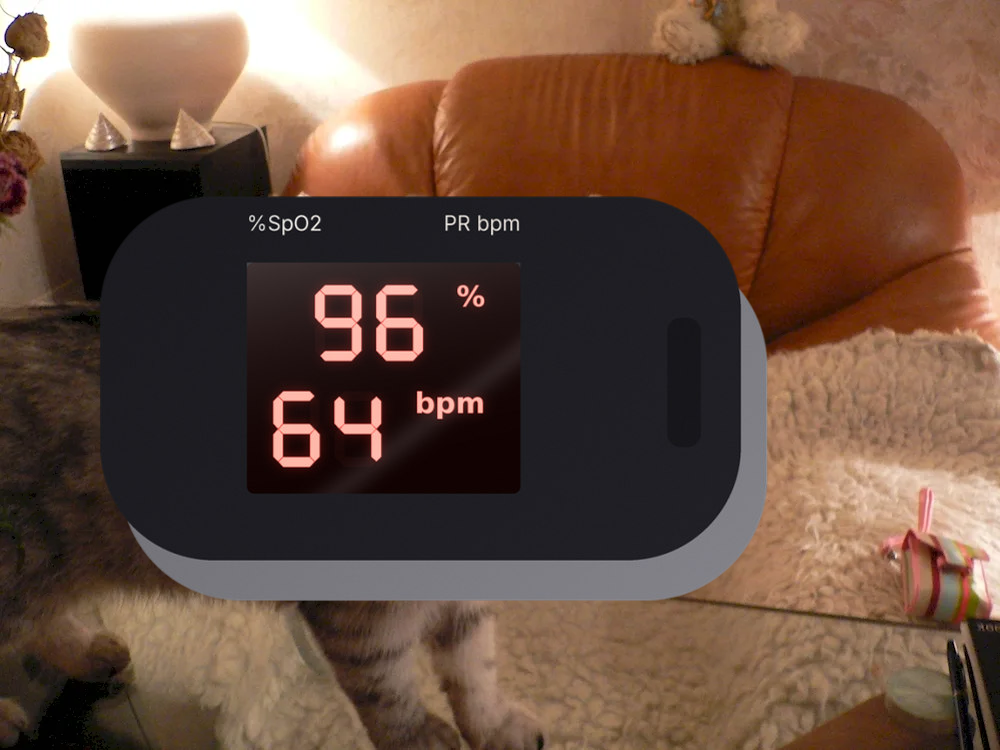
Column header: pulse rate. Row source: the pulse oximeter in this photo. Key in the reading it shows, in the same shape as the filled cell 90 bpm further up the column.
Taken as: 64 bpm
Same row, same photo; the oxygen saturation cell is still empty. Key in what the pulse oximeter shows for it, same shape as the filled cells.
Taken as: 96 %
